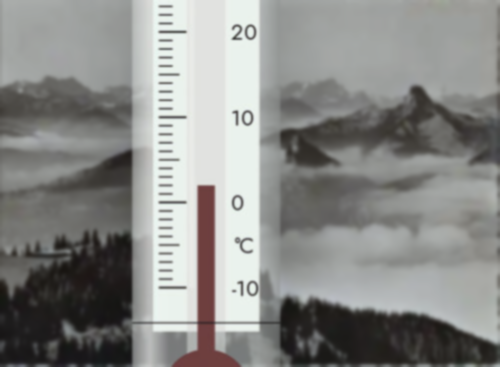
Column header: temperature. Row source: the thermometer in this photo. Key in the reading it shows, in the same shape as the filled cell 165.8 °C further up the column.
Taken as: 2 °C
